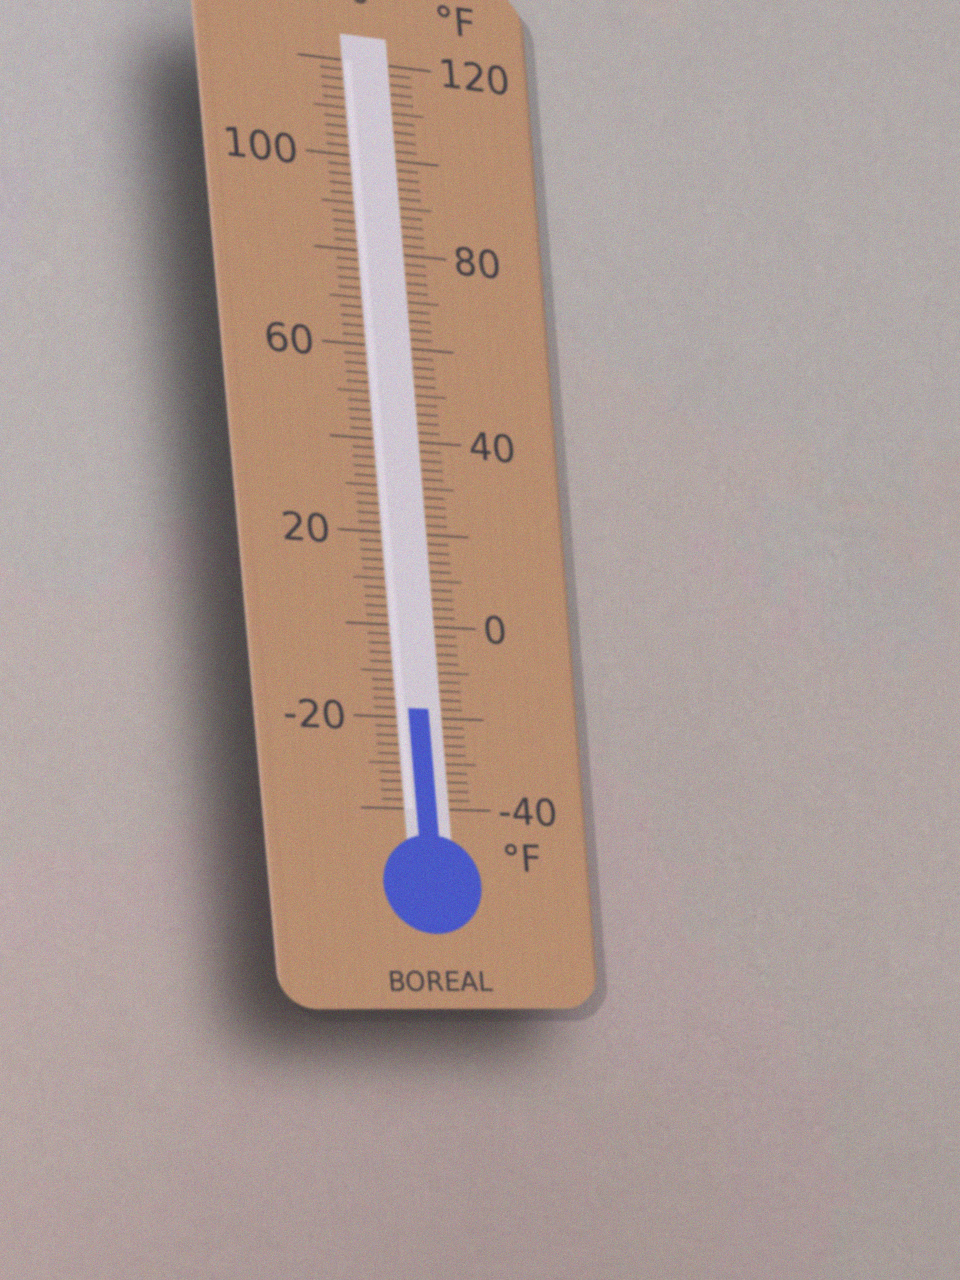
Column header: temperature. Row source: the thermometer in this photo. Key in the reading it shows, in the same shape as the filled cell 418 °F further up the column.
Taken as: -18 °F
